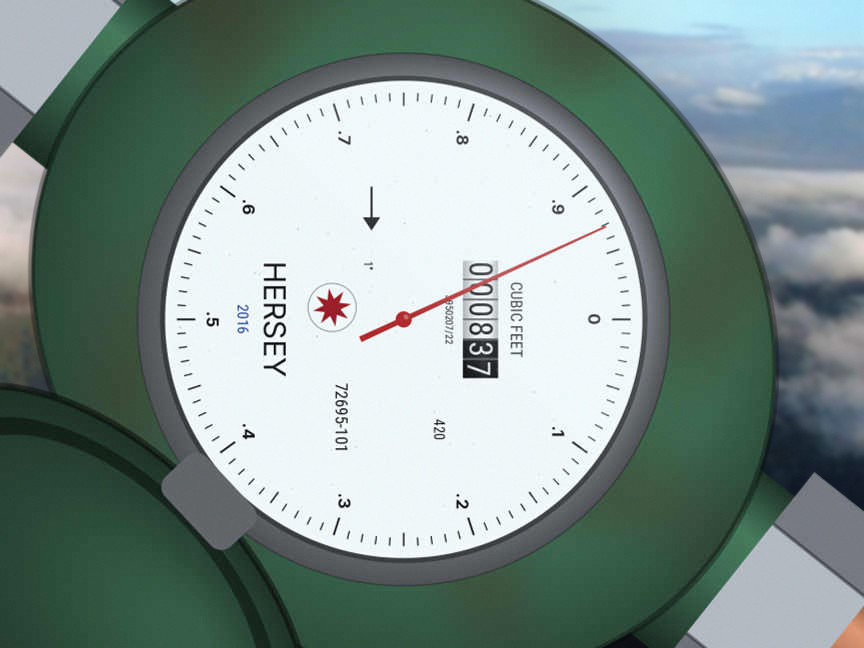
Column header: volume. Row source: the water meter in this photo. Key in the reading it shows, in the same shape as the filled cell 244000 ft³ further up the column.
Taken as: 836.93 ft³
